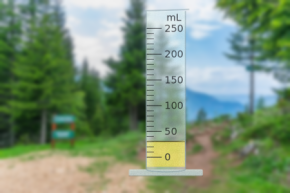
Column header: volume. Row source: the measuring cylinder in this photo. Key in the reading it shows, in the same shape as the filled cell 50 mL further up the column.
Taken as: 30 mL
